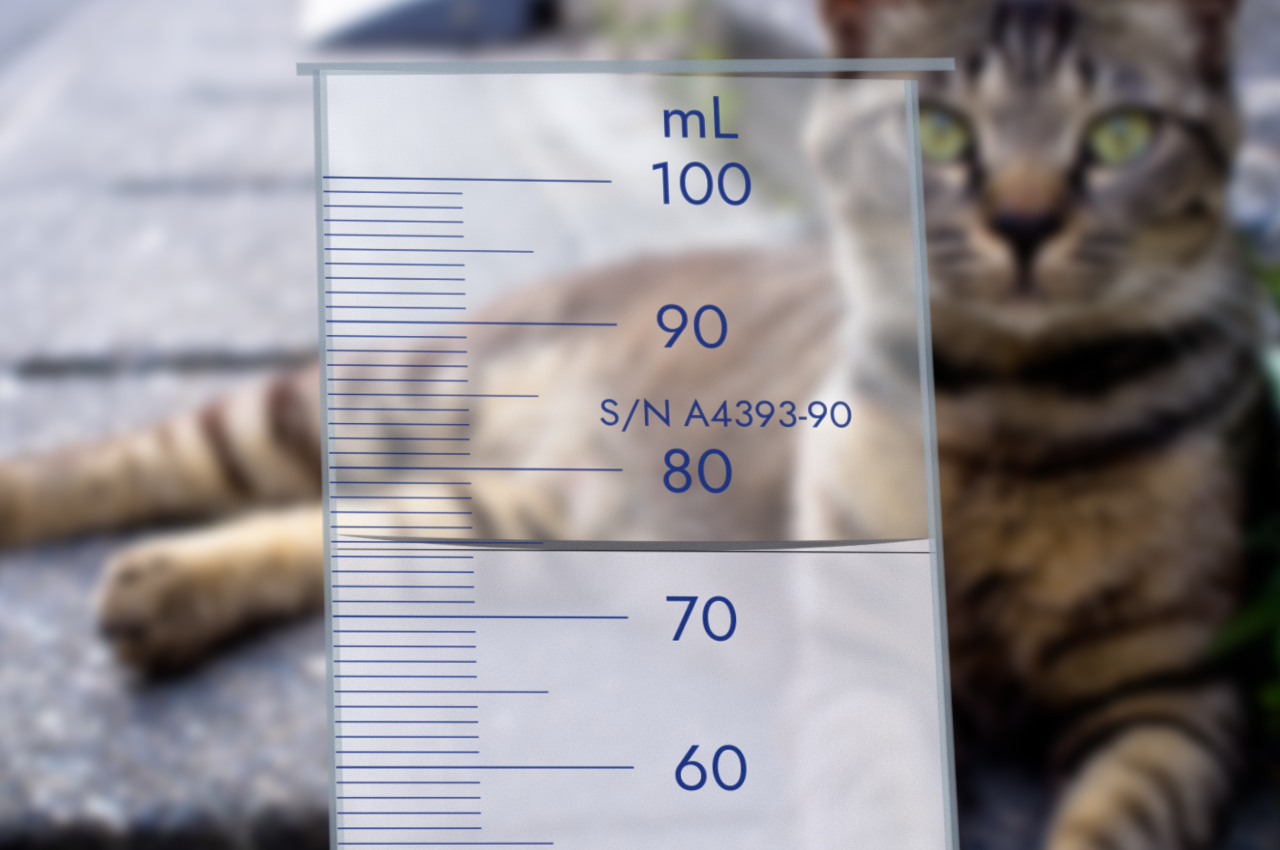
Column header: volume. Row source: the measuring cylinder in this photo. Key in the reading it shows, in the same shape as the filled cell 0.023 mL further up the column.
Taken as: 74.5 mL
